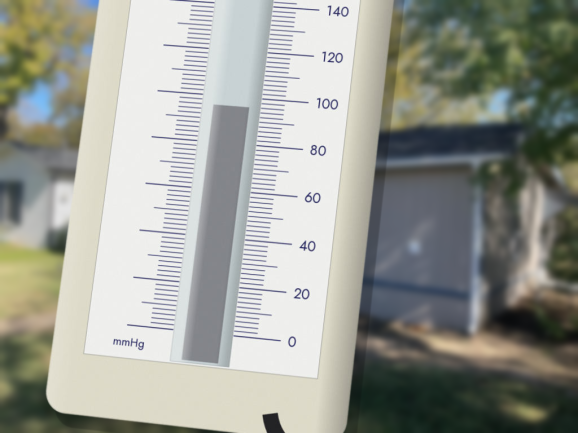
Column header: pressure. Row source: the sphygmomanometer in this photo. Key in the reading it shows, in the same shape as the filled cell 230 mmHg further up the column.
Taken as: 96 mmHg
